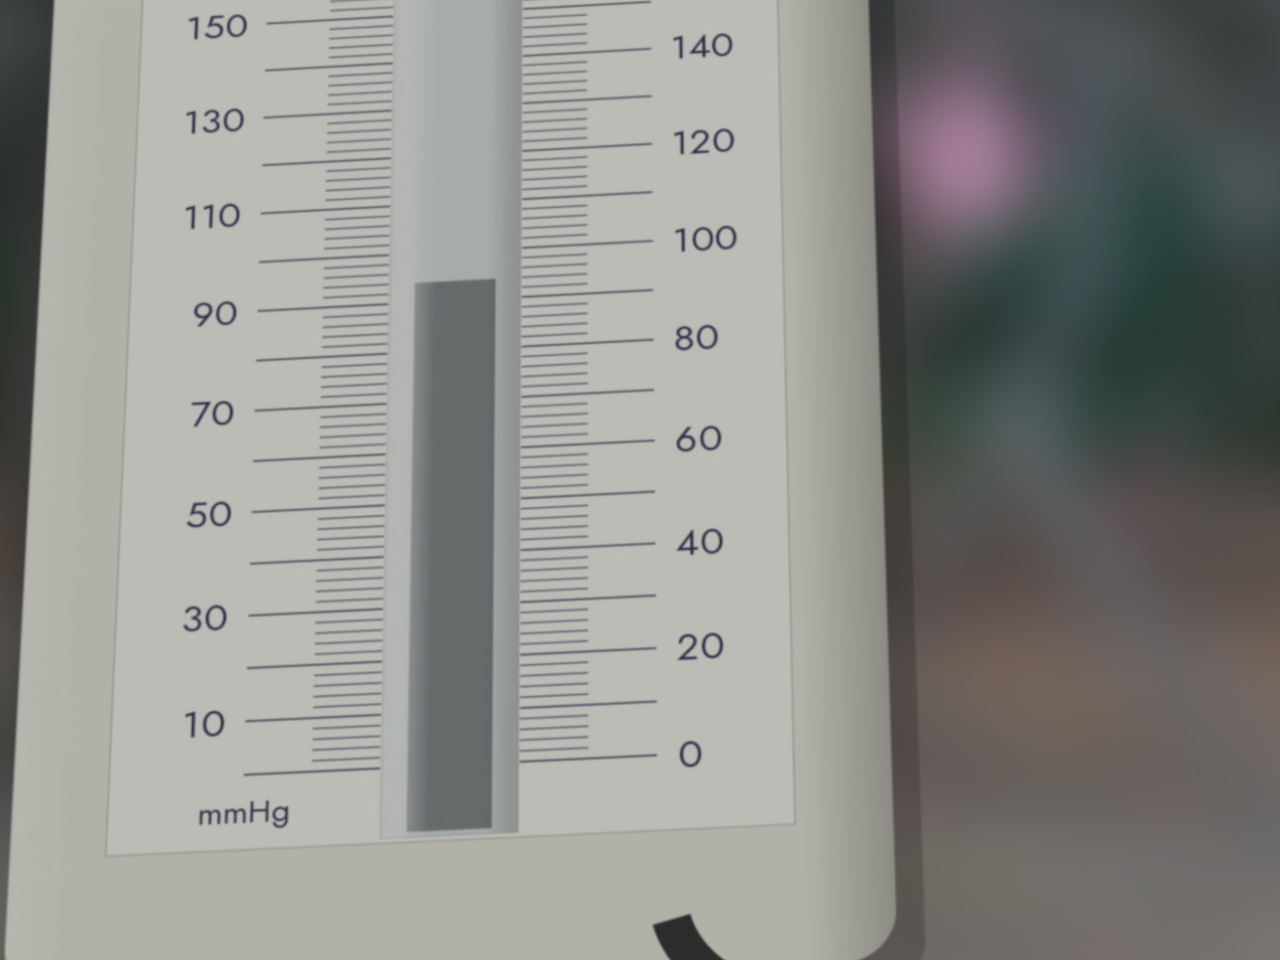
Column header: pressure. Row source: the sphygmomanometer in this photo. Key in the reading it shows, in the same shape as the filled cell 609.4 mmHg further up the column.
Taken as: 94 mmHg
